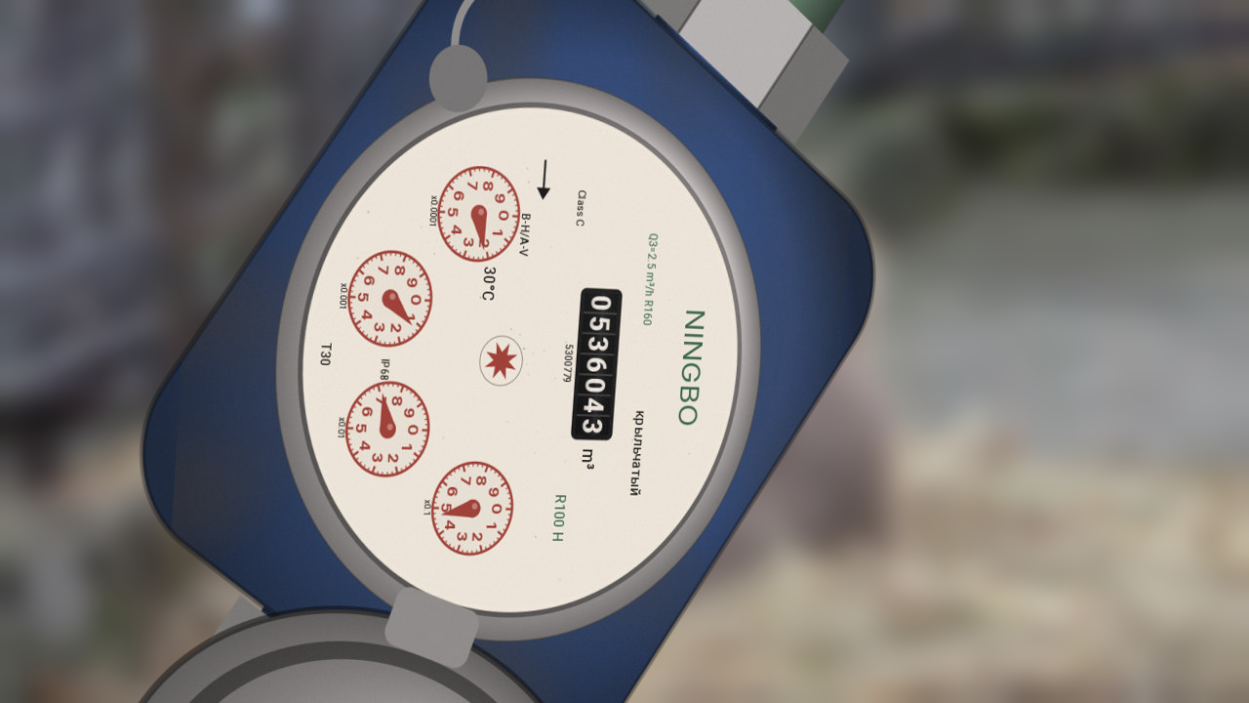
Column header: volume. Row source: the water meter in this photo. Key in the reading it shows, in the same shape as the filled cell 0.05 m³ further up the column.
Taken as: 536043.4712 m³
